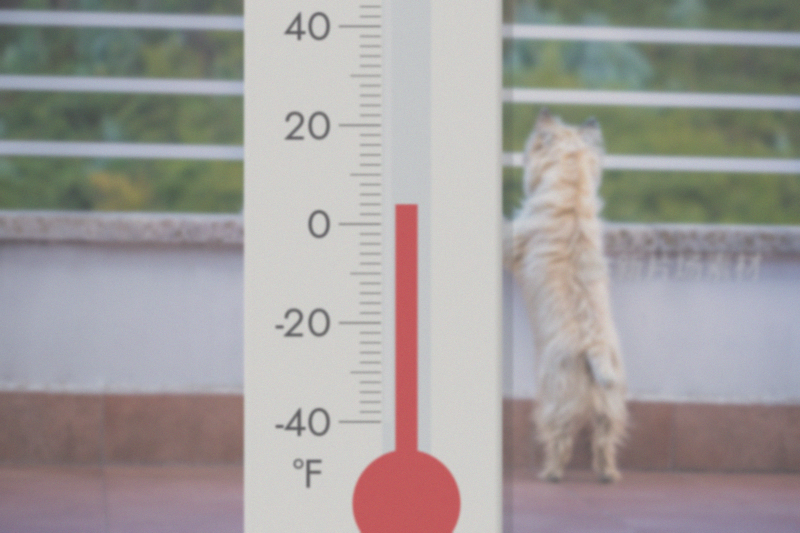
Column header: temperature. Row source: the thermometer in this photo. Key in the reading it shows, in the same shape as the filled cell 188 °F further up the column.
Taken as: 4 °F
